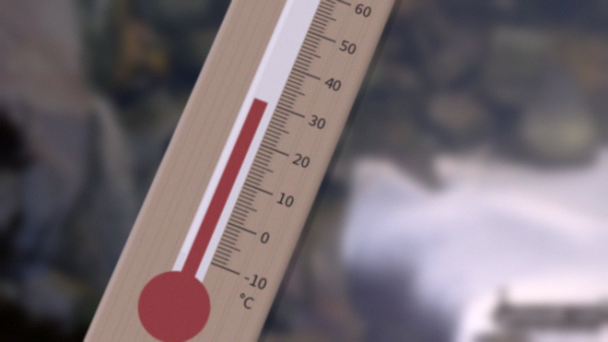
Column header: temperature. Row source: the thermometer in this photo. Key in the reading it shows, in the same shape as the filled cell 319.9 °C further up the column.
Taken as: 30 °C
